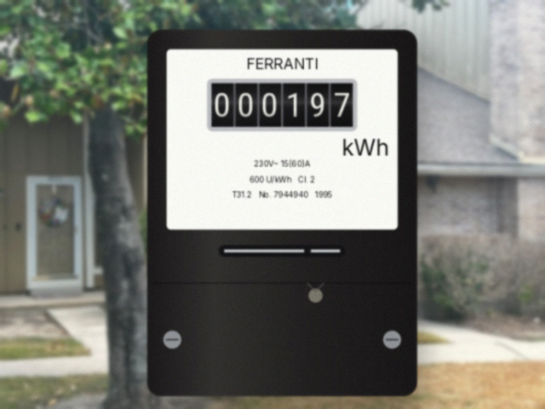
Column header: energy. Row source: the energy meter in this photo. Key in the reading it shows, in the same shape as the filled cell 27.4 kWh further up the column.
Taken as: 197 kWh
